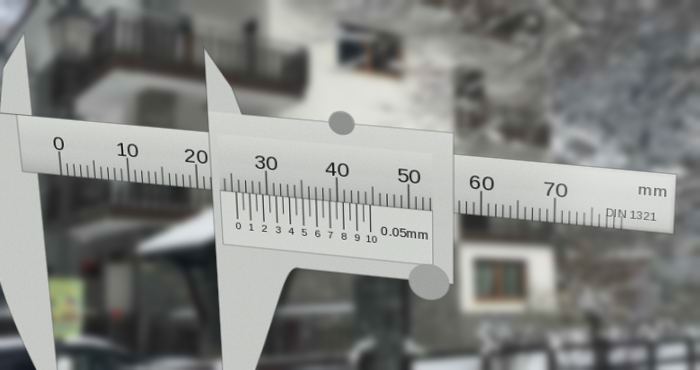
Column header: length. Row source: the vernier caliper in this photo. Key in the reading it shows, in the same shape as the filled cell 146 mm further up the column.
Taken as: 25.6 mm
